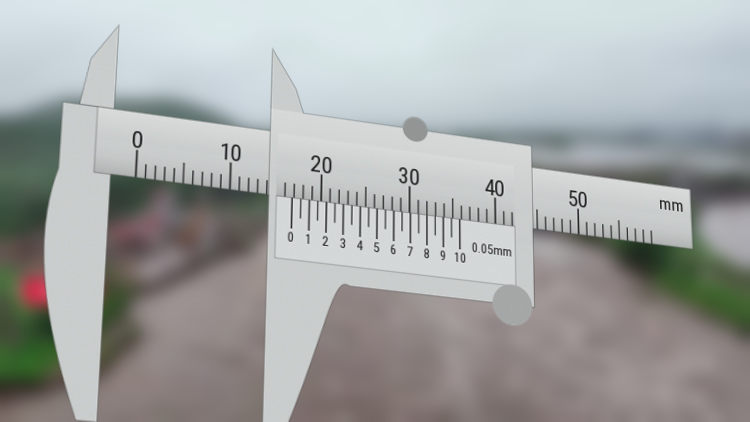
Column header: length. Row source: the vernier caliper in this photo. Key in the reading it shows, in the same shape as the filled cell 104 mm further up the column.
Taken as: 16.8 mm
